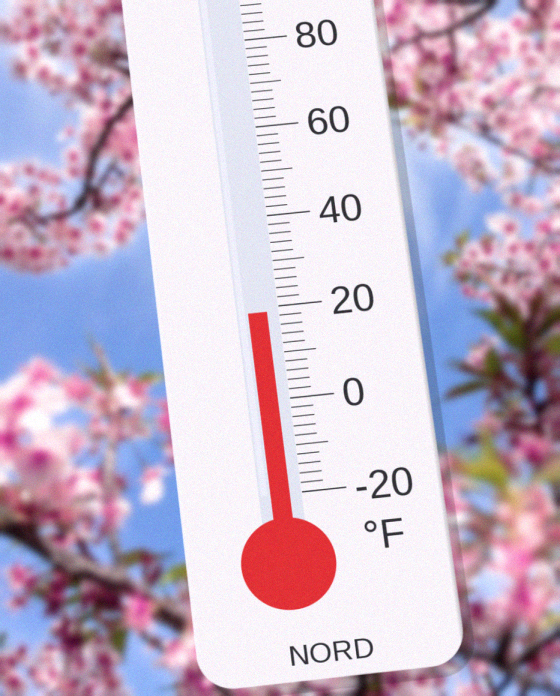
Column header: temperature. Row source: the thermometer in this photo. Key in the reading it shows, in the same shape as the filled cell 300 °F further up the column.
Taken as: 19 °F
